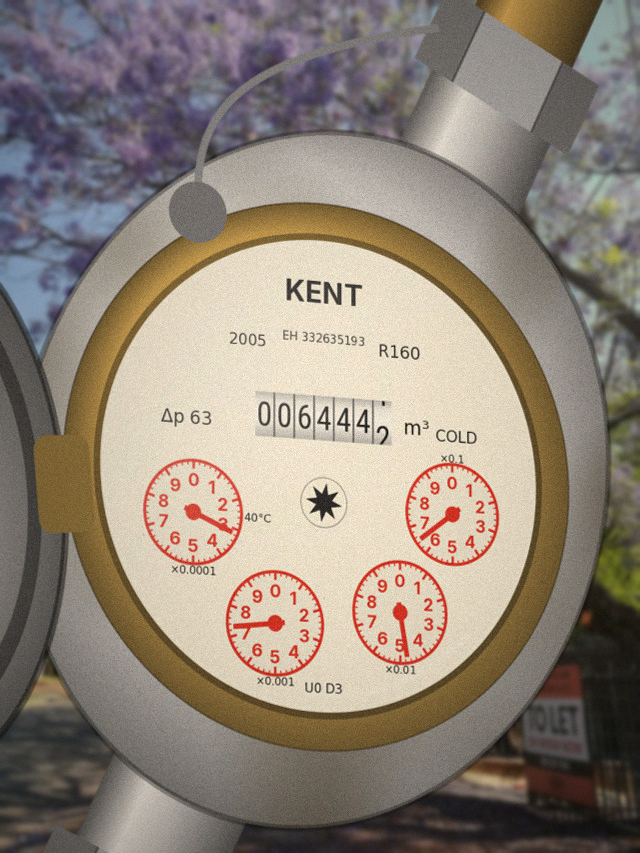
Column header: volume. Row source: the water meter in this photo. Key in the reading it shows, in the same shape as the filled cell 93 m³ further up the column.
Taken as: 64441.6473 m³
